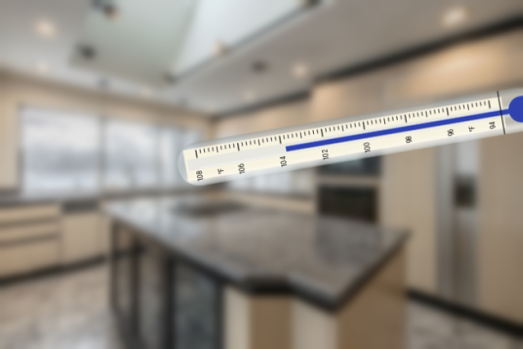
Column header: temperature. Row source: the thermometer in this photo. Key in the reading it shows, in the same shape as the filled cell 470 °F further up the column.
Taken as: 103.8 °F
